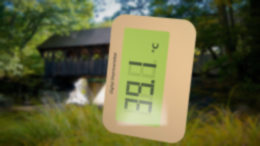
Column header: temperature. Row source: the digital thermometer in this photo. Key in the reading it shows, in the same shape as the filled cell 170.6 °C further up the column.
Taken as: 39.1 °C
